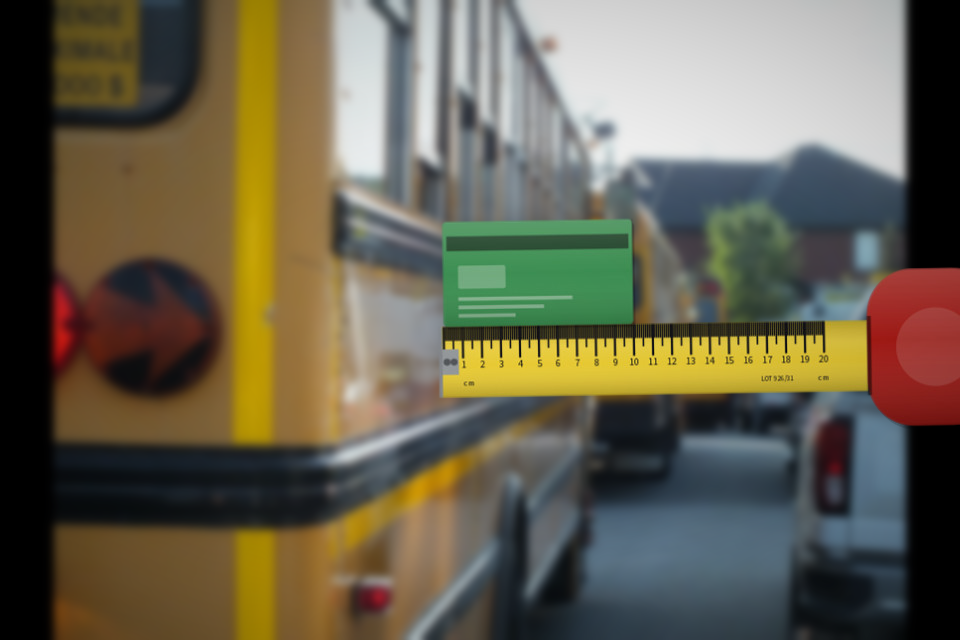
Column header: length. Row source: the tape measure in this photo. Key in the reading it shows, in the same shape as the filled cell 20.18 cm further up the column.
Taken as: 10 cm
